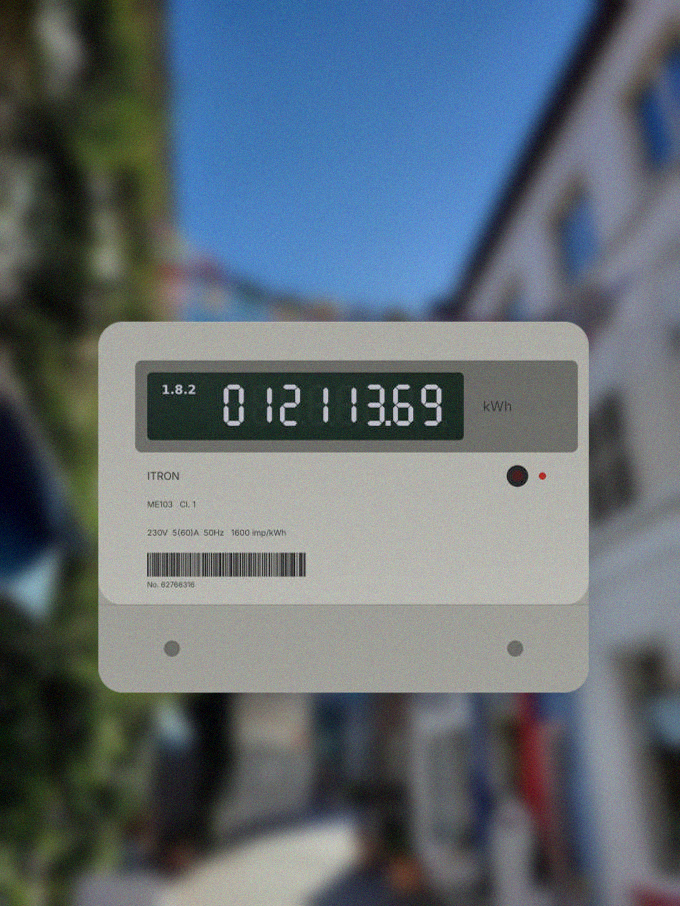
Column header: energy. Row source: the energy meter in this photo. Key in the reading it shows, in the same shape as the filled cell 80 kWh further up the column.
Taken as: 12113.69 kWh
